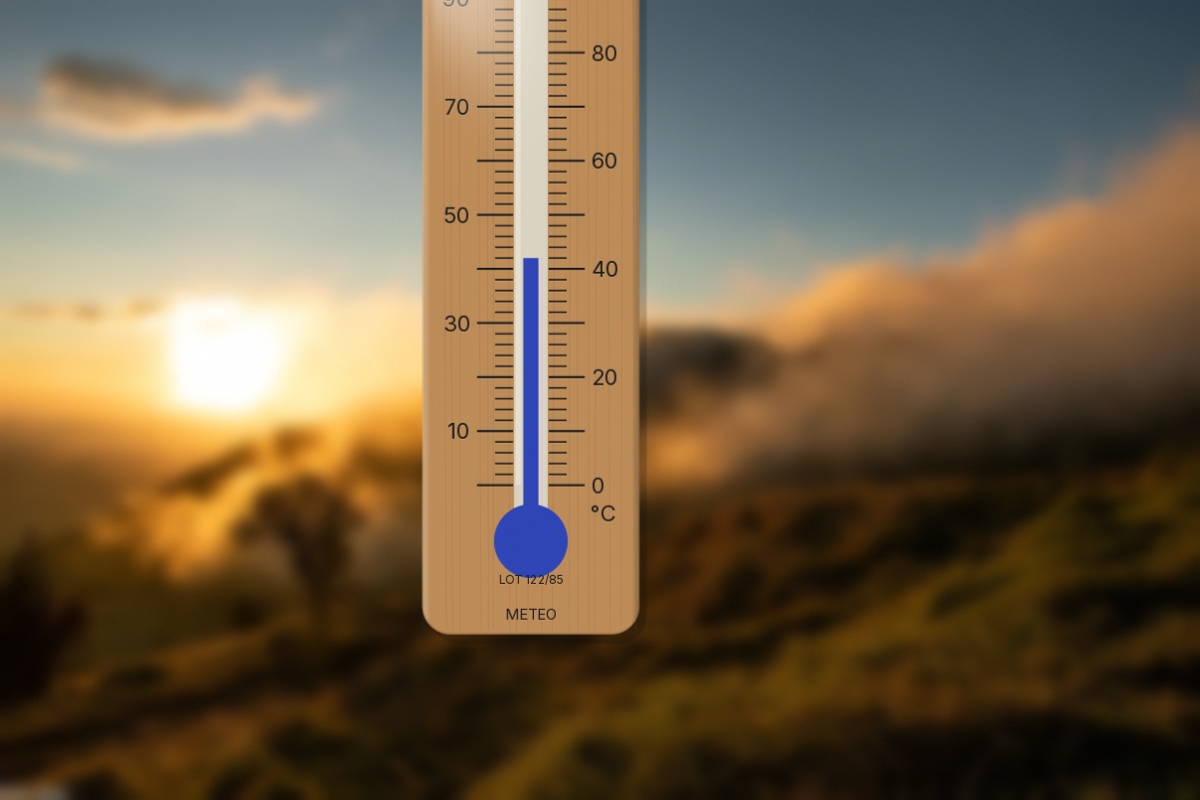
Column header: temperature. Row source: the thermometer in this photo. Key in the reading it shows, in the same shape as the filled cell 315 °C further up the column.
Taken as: 42 °C
